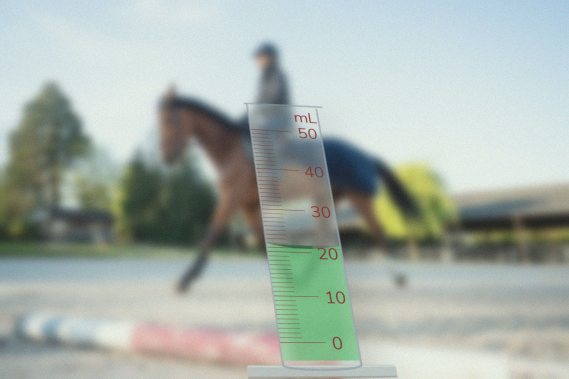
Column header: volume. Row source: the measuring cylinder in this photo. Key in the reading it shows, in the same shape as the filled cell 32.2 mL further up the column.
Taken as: 21 mL
